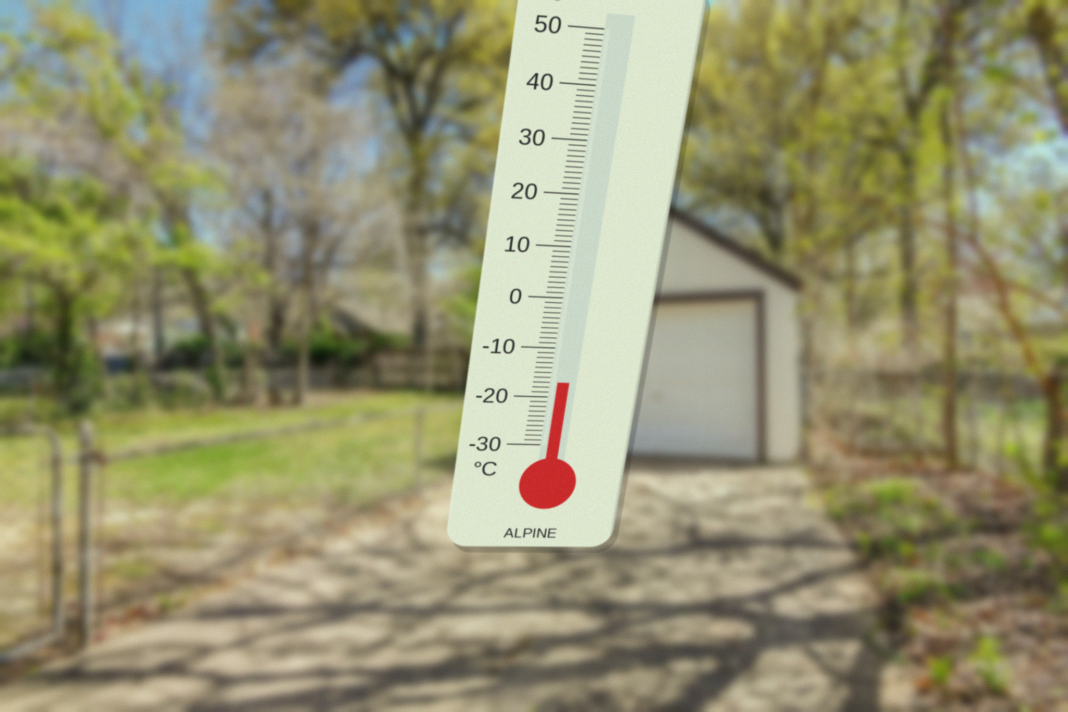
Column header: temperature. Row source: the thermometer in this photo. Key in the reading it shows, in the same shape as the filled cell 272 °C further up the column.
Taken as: -17 °C
